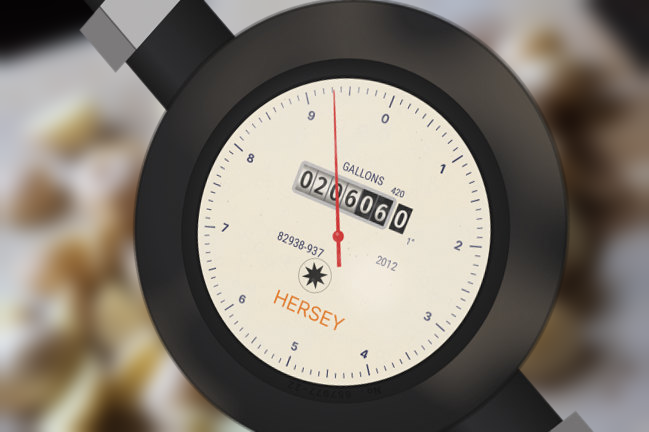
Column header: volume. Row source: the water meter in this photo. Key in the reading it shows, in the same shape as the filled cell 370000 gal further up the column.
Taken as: 206059.3 gal
